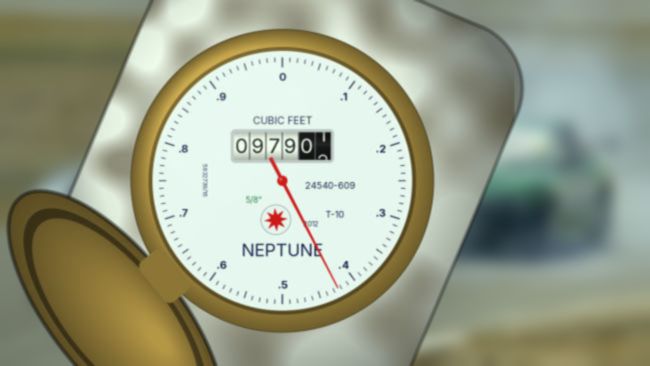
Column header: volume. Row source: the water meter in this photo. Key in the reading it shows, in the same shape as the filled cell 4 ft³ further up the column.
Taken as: 97901.42 ft³
